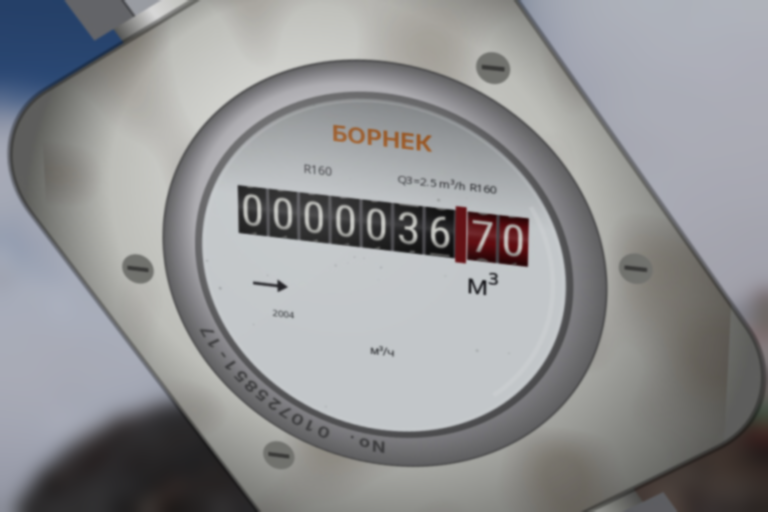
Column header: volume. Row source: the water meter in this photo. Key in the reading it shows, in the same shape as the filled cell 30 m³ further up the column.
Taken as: 36.70 m³
